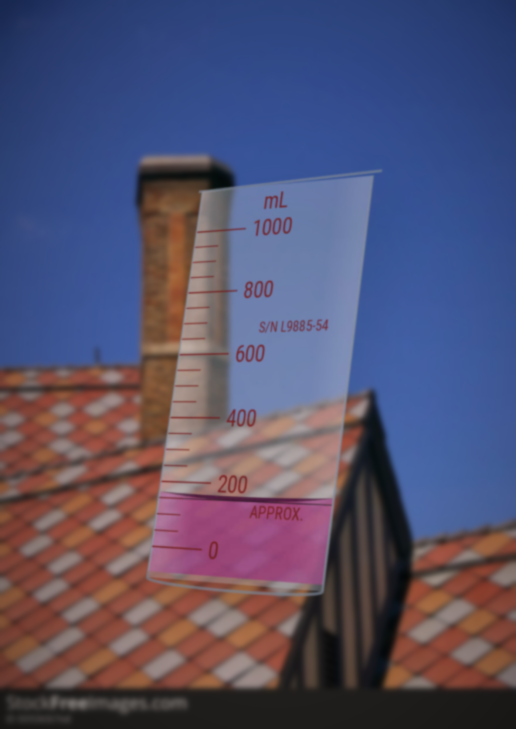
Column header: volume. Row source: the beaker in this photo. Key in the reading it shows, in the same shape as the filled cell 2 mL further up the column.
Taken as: 150 mL
